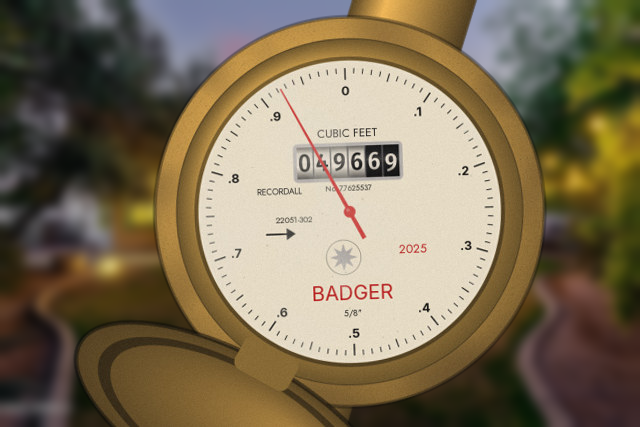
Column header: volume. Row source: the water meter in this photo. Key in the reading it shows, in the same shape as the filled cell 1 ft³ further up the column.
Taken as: 49668.92 ft³
